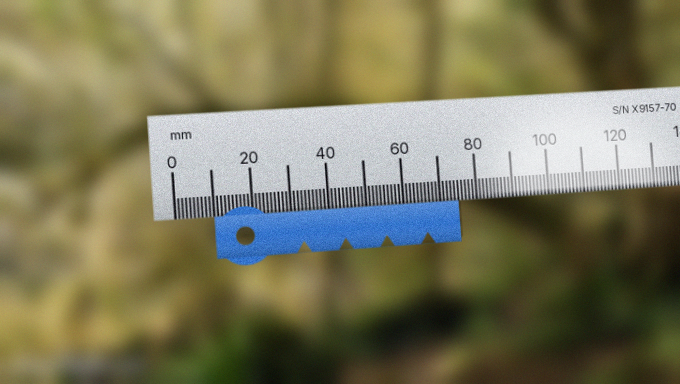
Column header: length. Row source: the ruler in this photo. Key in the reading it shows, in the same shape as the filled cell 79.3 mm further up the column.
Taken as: 65 mm
